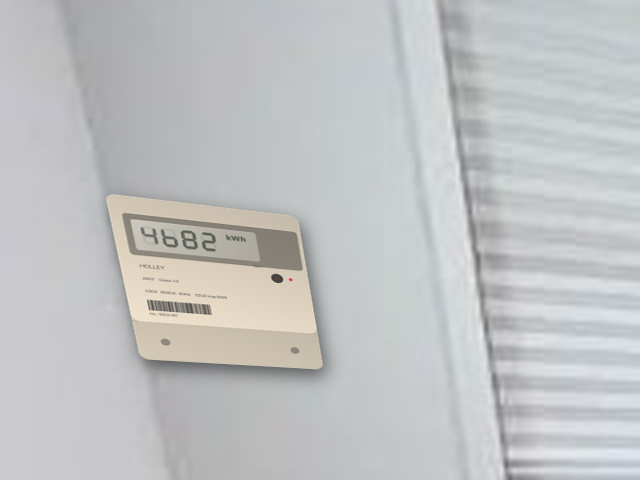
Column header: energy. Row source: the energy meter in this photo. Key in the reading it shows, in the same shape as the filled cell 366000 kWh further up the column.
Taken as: 4682 kWh
